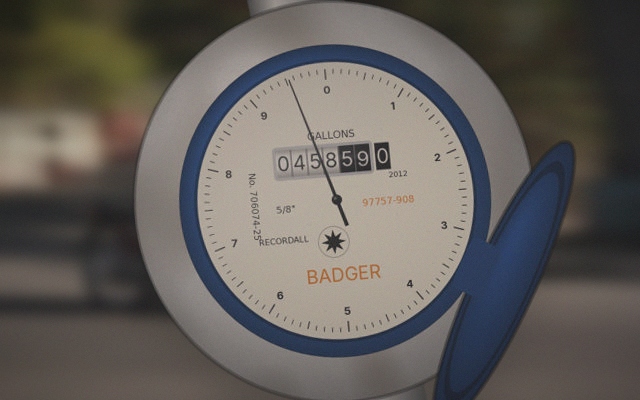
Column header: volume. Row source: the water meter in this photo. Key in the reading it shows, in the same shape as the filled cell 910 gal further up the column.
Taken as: 458589.5 gal
